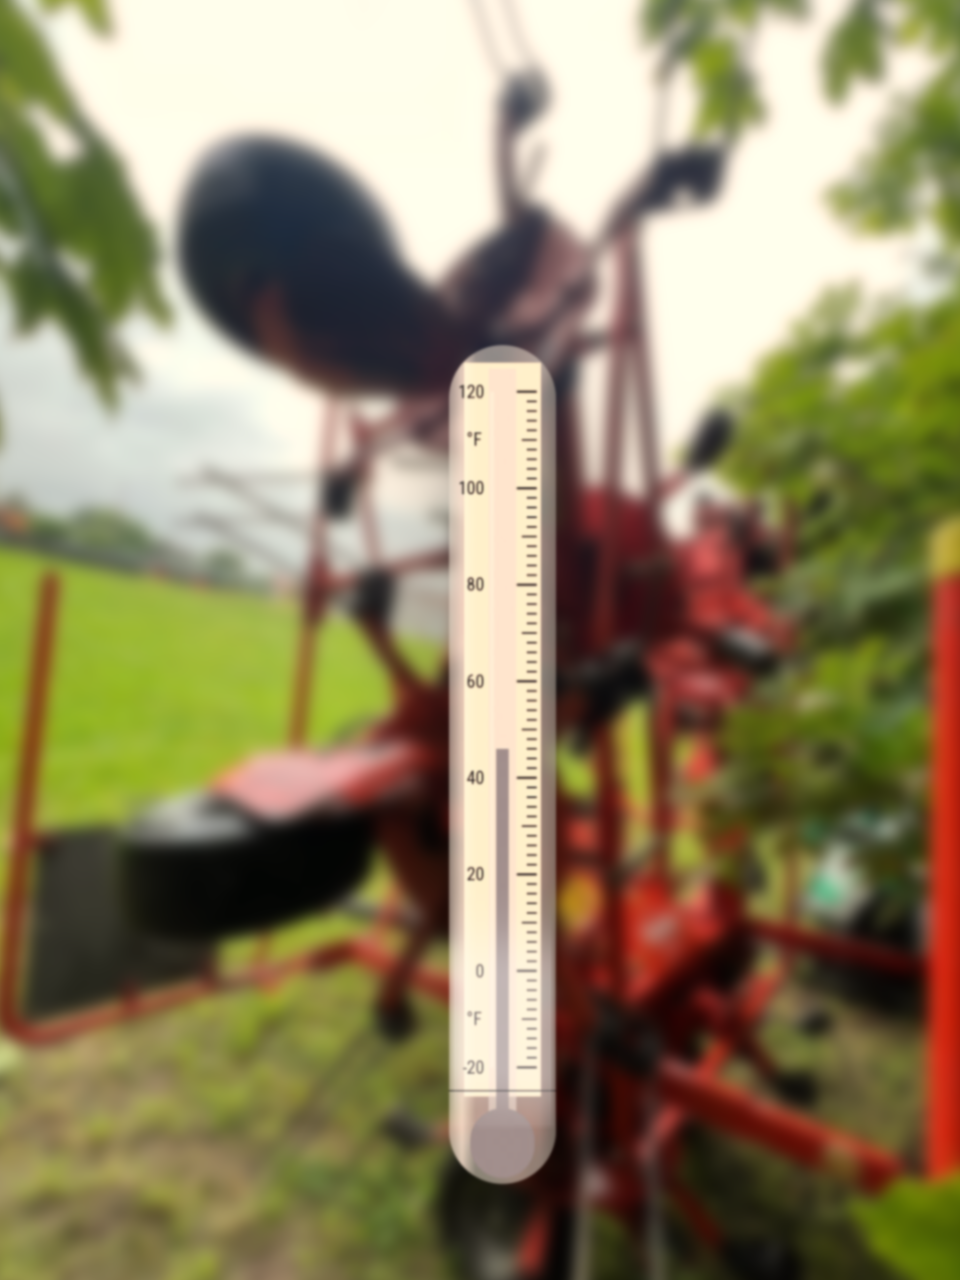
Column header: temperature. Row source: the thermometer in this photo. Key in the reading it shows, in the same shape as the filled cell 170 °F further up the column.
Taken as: 46 °F
